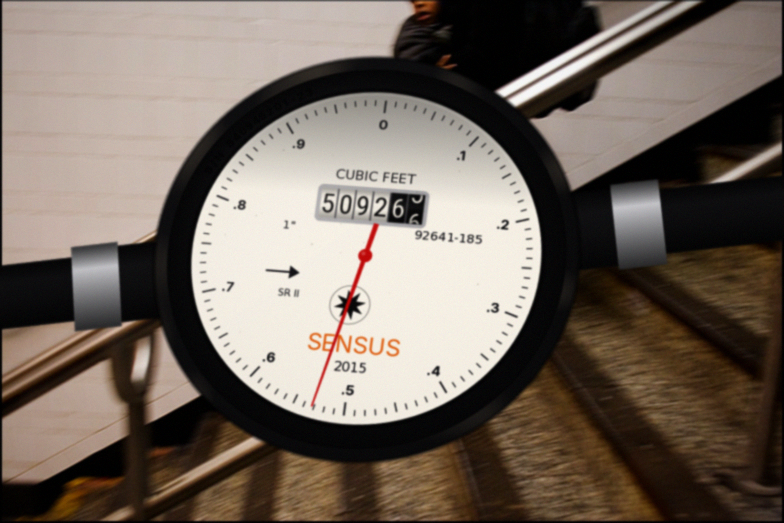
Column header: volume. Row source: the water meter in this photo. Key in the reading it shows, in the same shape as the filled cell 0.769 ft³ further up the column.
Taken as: 509265.53 ft³
